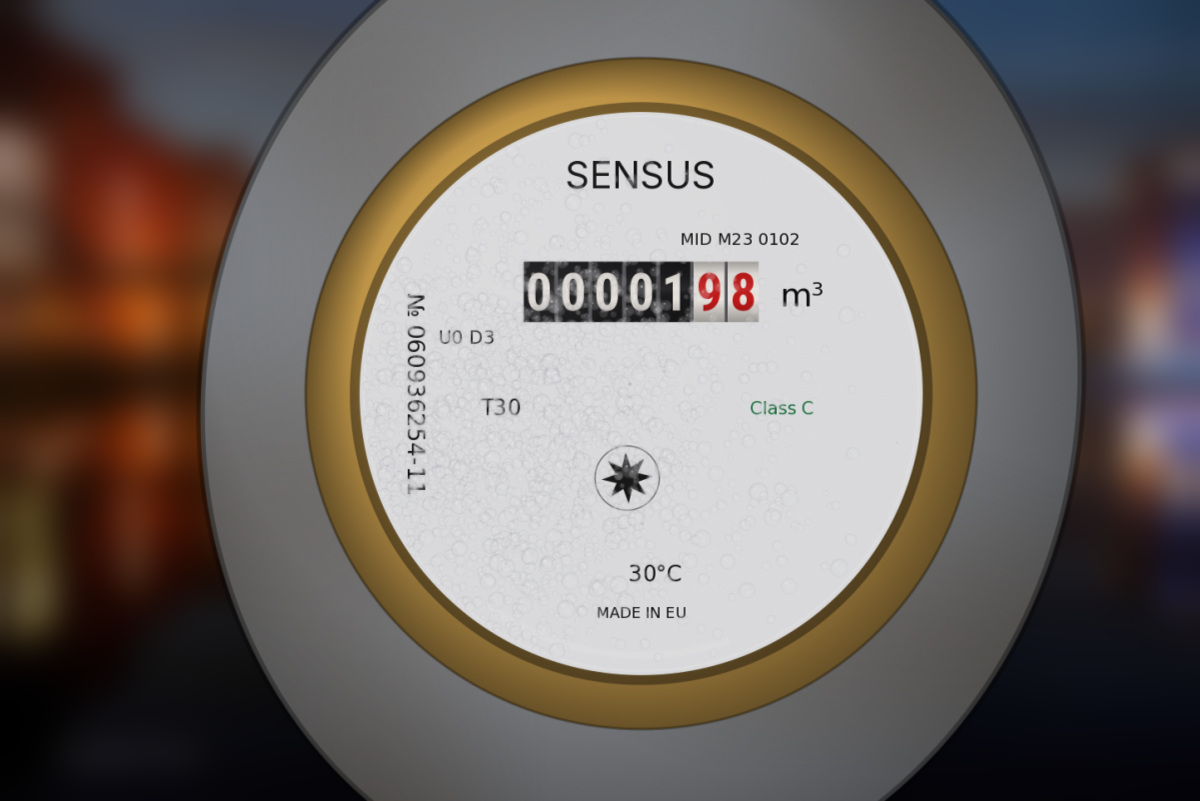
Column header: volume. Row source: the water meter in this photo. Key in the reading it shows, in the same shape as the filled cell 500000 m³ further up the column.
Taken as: 1.98 m³
